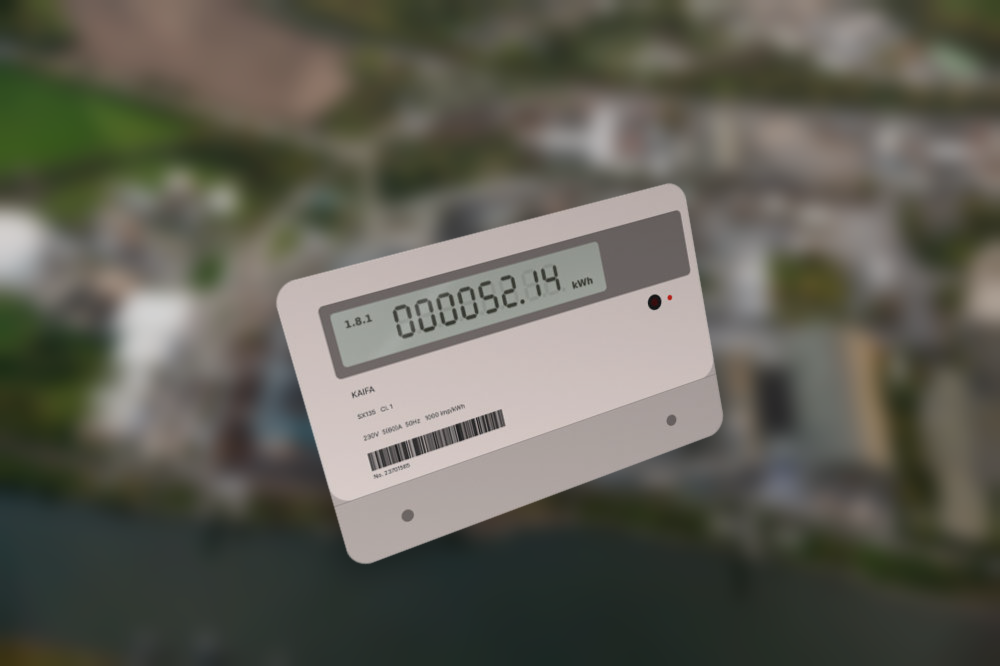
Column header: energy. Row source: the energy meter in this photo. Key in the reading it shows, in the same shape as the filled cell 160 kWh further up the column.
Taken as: 52.14 kWh
